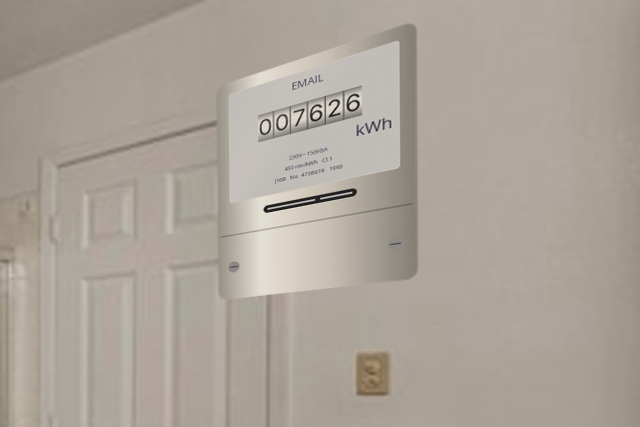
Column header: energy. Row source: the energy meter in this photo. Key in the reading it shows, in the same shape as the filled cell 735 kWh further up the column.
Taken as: 7626 kWh
